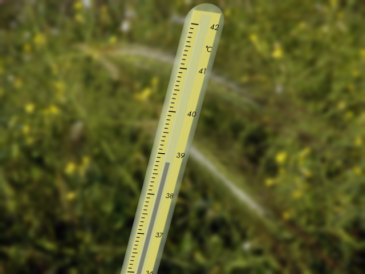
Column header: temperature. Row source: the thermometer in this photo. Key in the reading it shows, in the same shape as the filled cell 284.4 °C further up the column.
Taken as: 38.8 °C
